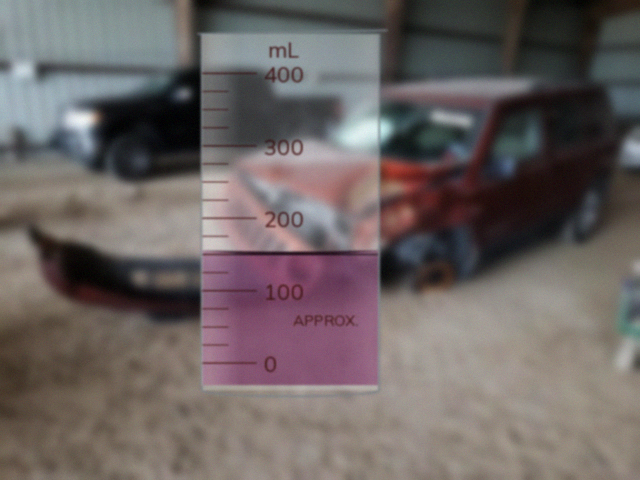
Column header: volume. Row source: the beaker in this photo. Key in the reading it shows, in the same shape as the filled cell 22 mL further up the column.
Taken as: 150 mL
